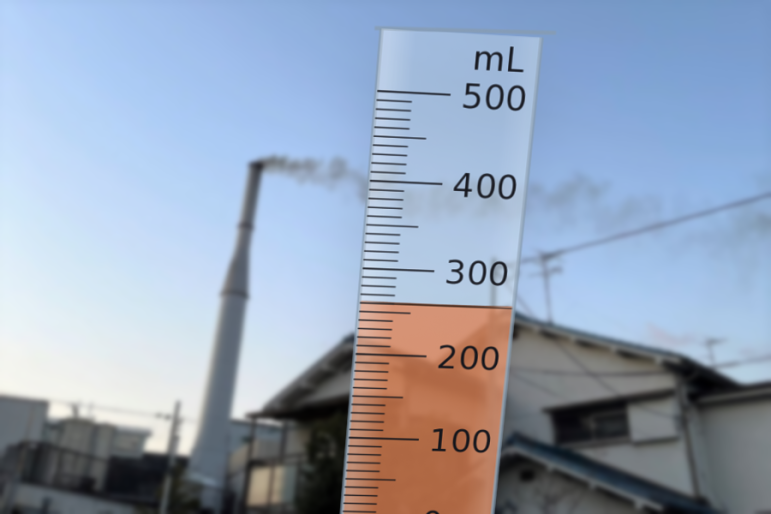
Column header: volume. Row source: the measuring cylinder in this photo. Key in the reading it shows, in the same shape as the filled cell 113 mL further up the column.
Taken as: 260 mL
